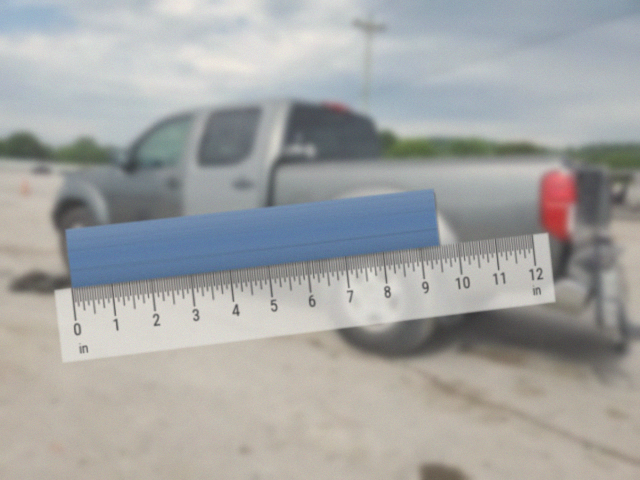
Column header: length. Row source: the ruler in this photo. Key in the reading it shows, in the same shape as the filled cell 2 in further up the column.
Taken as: 9.5 in
